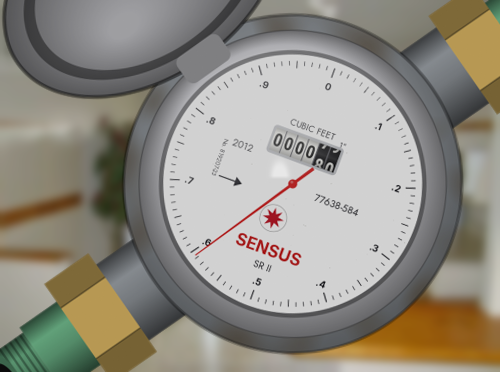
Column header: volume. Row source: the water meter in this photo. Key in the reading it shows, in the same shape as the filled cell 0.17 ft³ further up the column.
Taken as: 79.59 ft³
